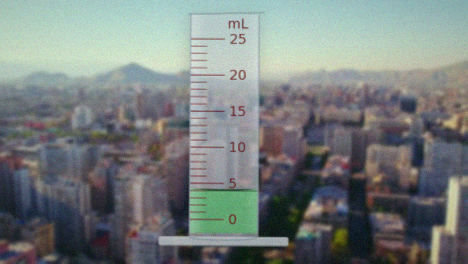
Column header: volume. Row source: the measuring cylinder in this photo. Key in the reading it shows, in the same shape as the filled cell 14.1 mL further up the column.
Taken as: 4 mL
